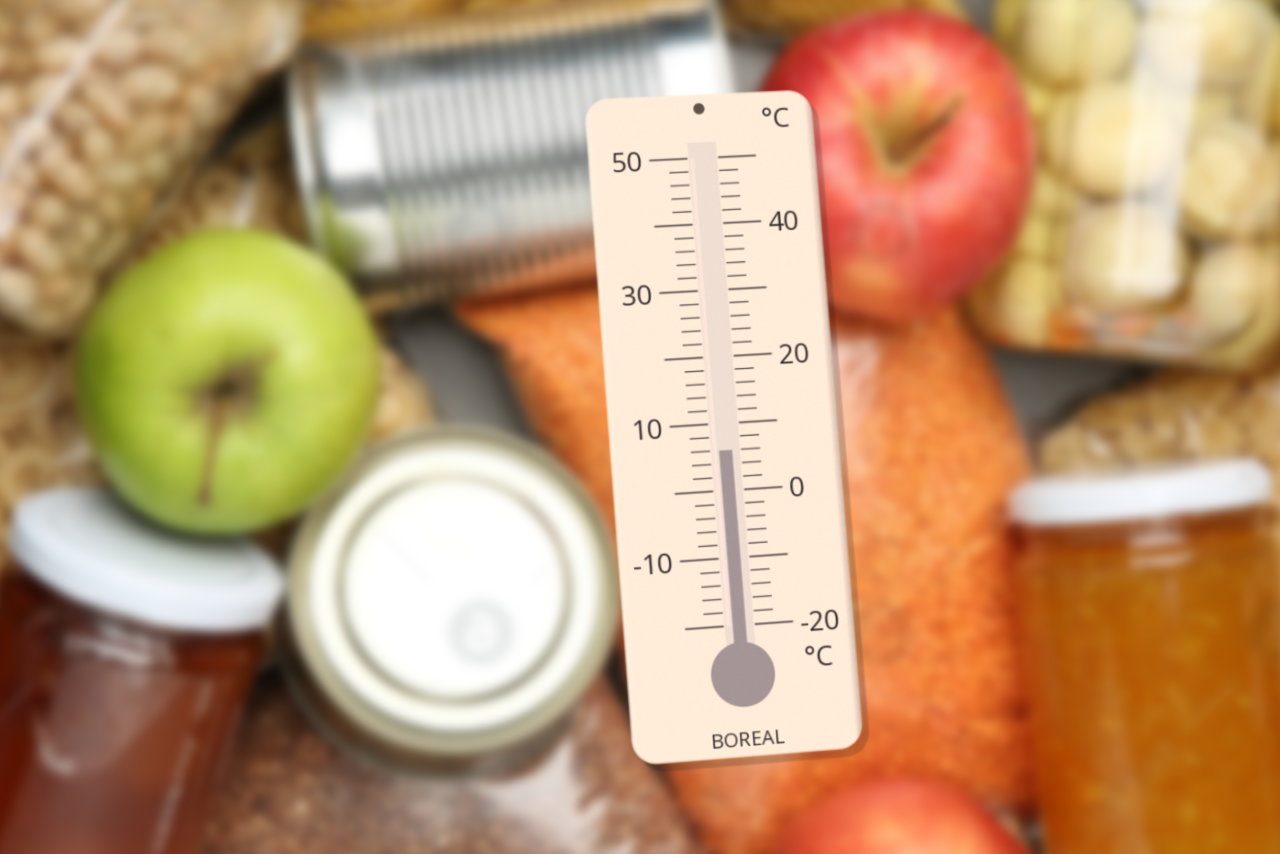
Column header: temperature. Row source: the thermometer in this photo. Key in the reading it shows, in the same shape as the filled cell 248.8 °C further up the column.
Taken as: 6 °C
